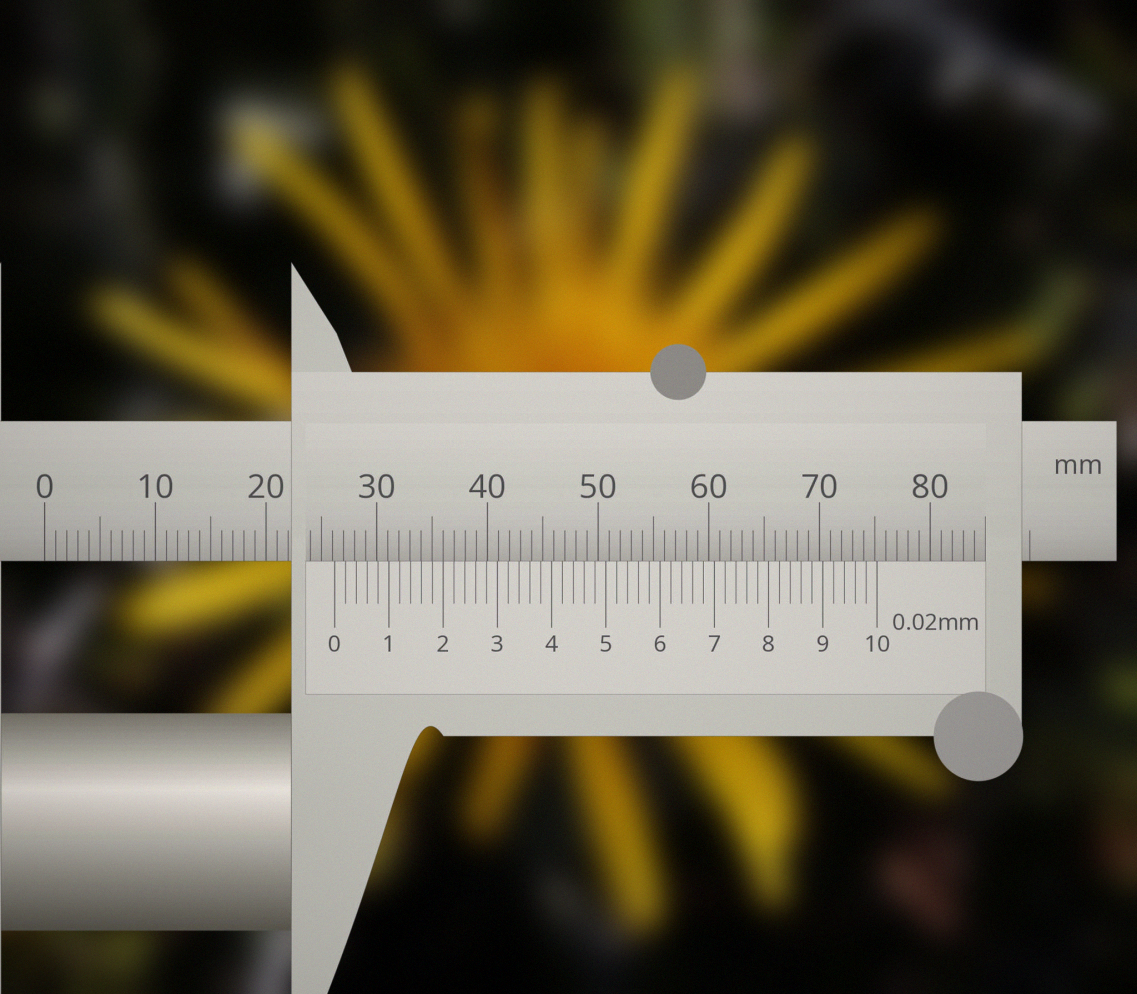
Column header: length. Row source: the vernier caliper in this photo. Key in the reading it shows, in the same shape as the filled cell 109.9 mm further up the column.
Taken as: 26.2 mm
